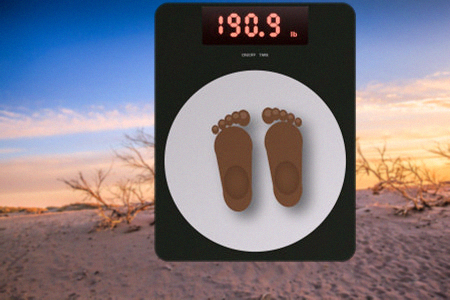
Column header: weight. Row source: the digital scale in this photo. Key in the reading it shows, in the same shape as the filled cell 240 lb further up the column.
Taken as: 190.9 lb
